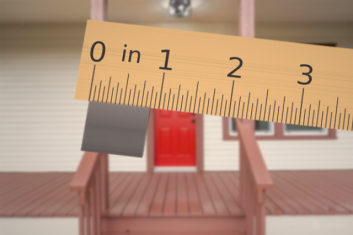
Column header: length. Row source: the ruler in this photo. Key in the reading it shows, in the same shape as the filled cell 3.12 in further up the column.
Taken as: 0.875 in
